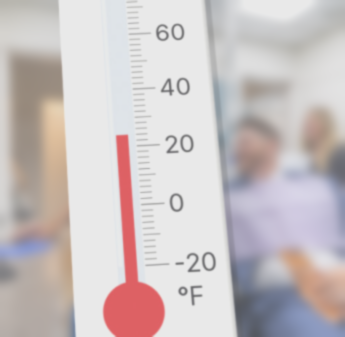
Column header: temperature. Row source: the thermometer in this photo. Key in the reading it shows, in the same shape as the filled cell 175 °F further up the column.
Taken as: 24 °F
